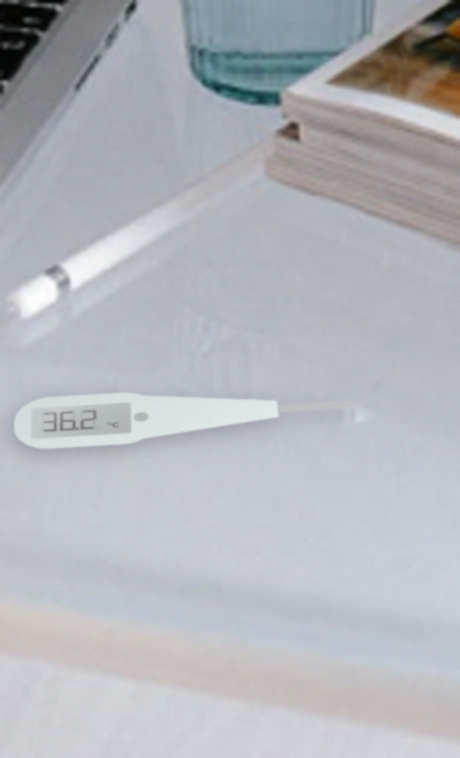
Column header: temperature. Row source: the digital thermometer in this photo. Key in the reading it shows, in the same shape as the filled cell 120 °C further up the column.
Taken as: 36.2 °C
